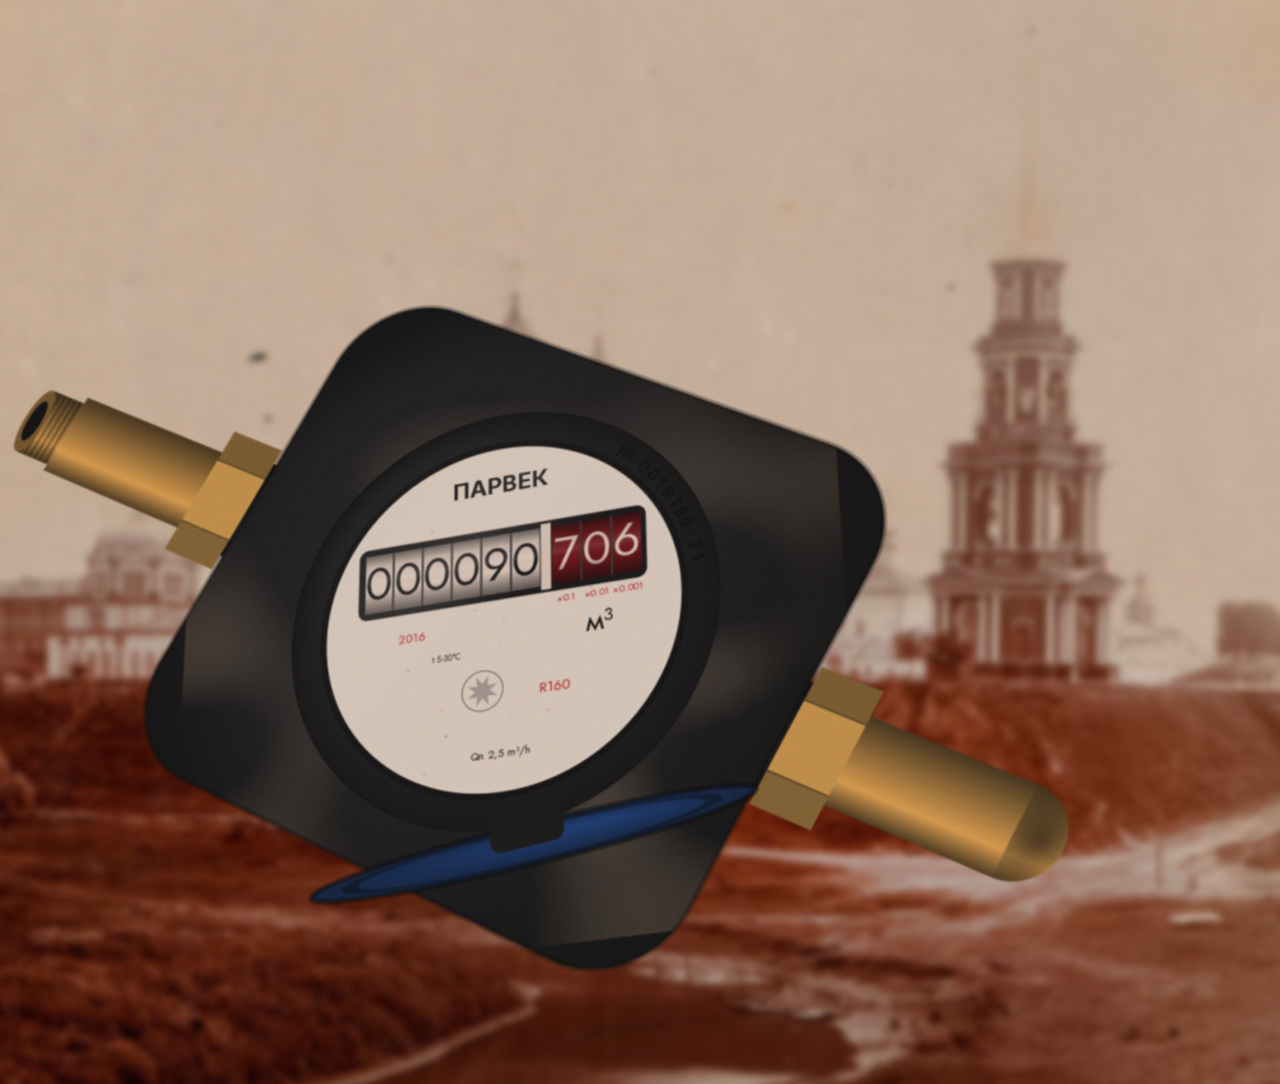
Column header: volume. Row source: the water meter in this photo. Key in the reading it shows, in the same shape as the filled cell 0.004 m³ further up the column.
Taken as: 90.706 m³
